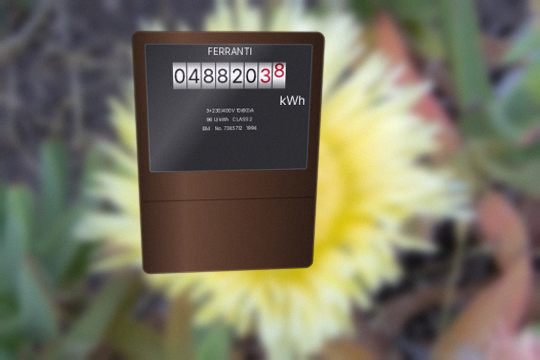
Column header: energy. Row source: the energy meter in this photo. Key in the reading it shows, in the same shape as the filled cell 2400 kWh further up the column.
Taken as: 48820.38 kWh
